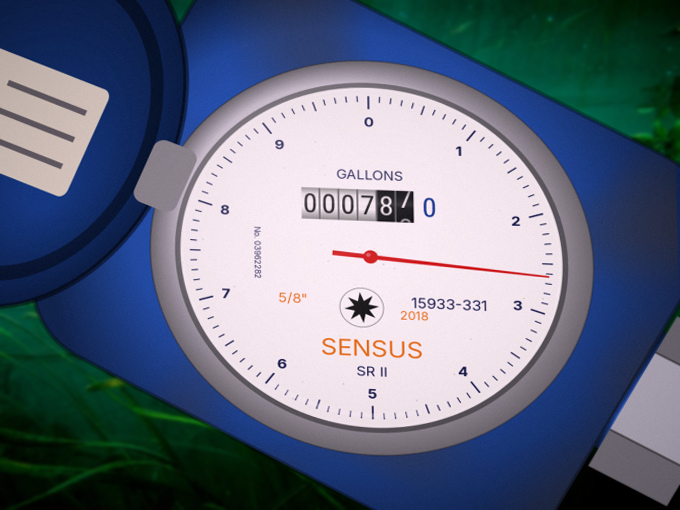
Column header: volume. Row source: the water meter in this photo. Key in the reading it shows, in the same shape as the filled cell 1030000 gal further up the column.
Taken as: 7872.6 gal
